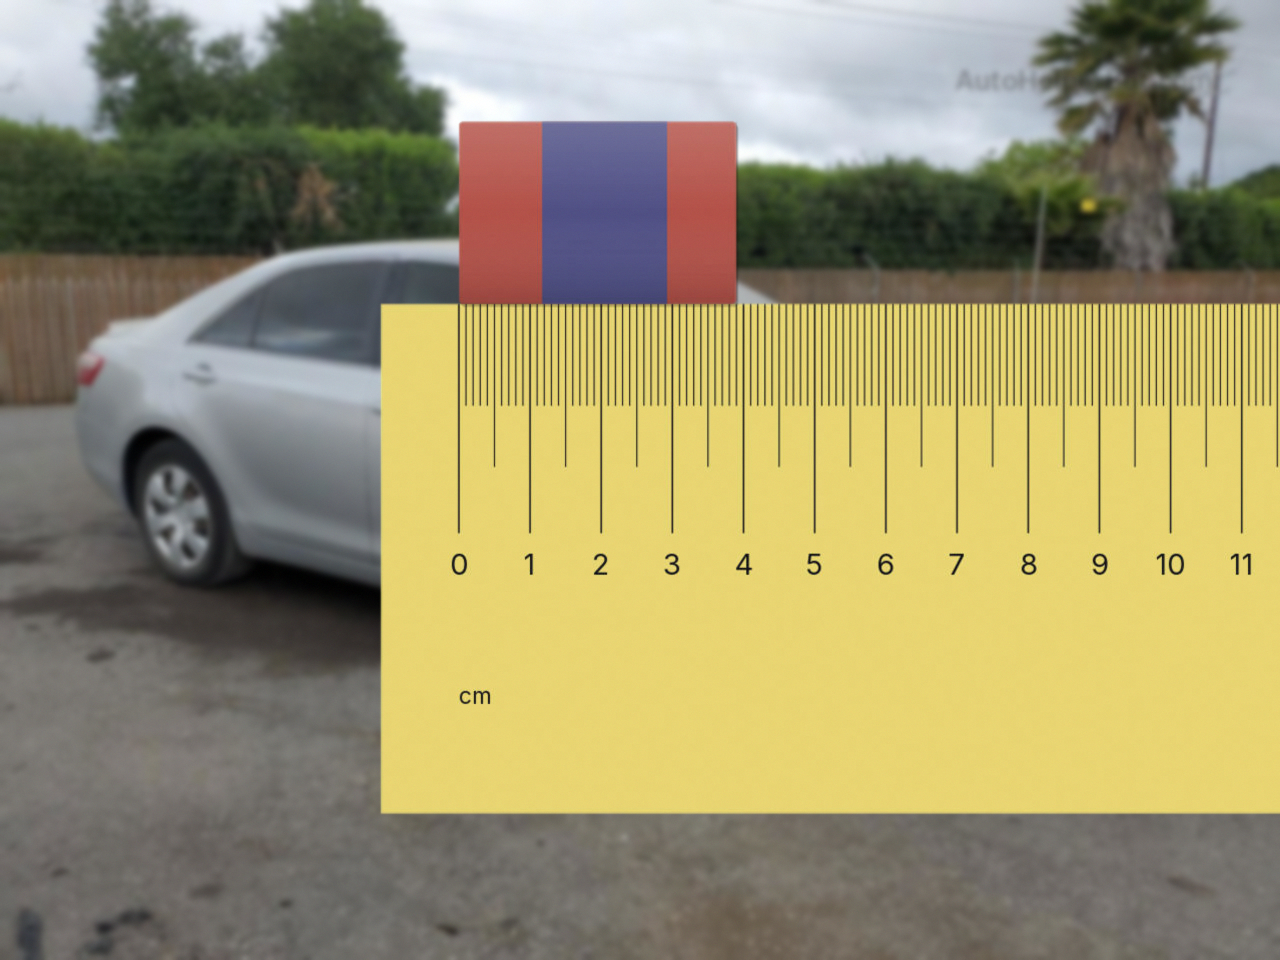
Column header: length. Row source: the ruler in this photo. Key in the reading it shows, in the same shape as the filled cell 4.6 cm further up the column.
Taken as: 3.9 cm
